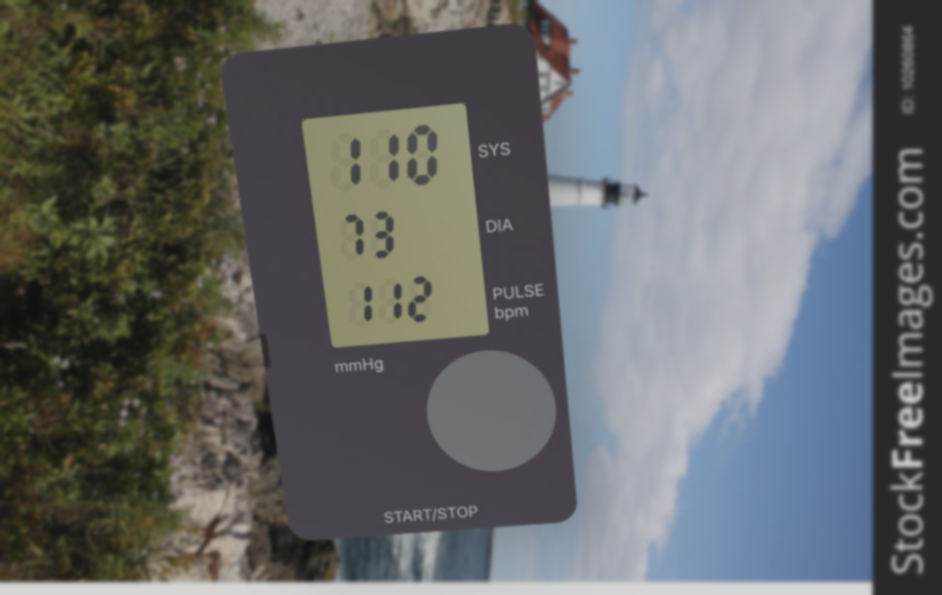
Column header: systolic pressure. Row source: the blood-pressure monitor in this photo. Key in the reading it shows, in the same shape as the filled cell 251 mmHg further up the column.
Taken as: 110 mmHg
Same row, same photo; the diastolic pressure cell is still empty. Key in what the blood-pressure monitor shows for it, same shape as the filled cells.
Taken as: 73 mmHg
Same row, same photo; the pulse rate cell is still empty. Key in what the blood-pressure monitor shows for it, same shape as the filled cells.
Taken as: 112 bpm
